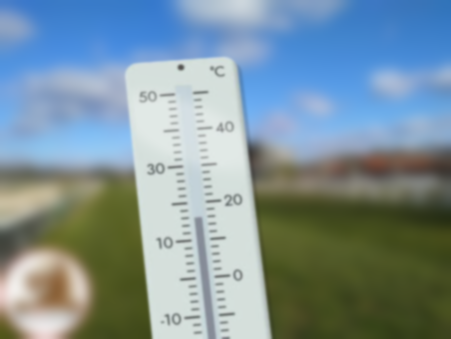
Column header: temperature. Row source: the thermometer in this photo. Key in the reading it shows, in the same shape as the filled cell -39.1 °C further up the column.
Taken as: 16 °C
